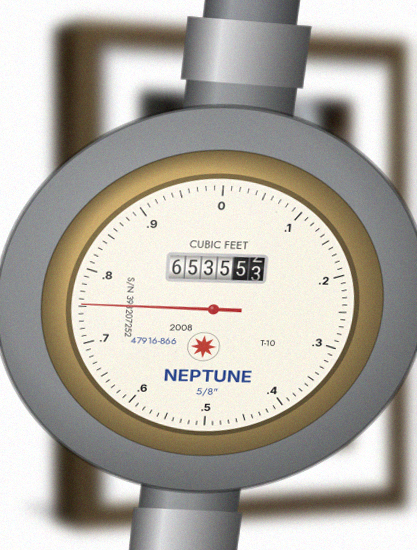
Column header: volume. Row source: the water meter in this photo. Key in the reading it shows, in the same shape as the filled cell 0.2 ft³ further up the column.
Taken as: 653552.75 ft³
